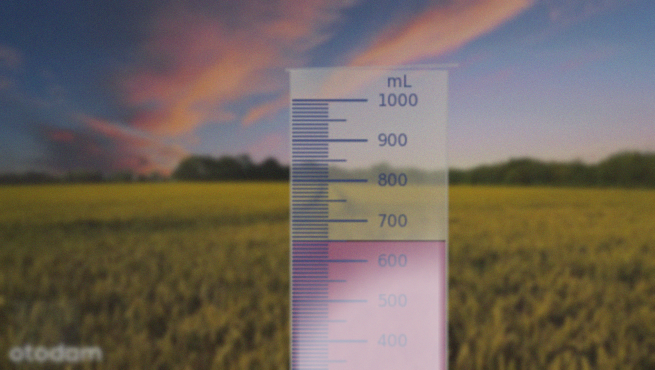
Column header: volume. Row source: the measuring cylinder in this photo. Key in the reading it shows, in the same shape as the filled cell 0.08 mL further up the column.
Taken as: 650 mL
